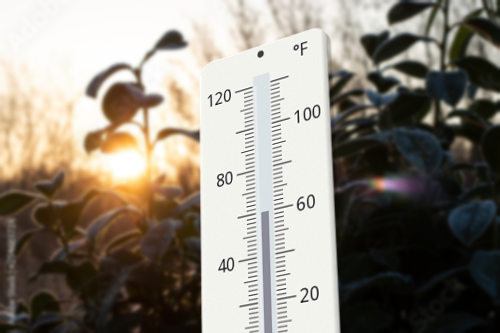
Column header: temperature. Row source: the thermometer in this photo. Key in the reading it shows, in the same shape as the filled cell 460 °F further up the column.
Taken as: 60 °F
